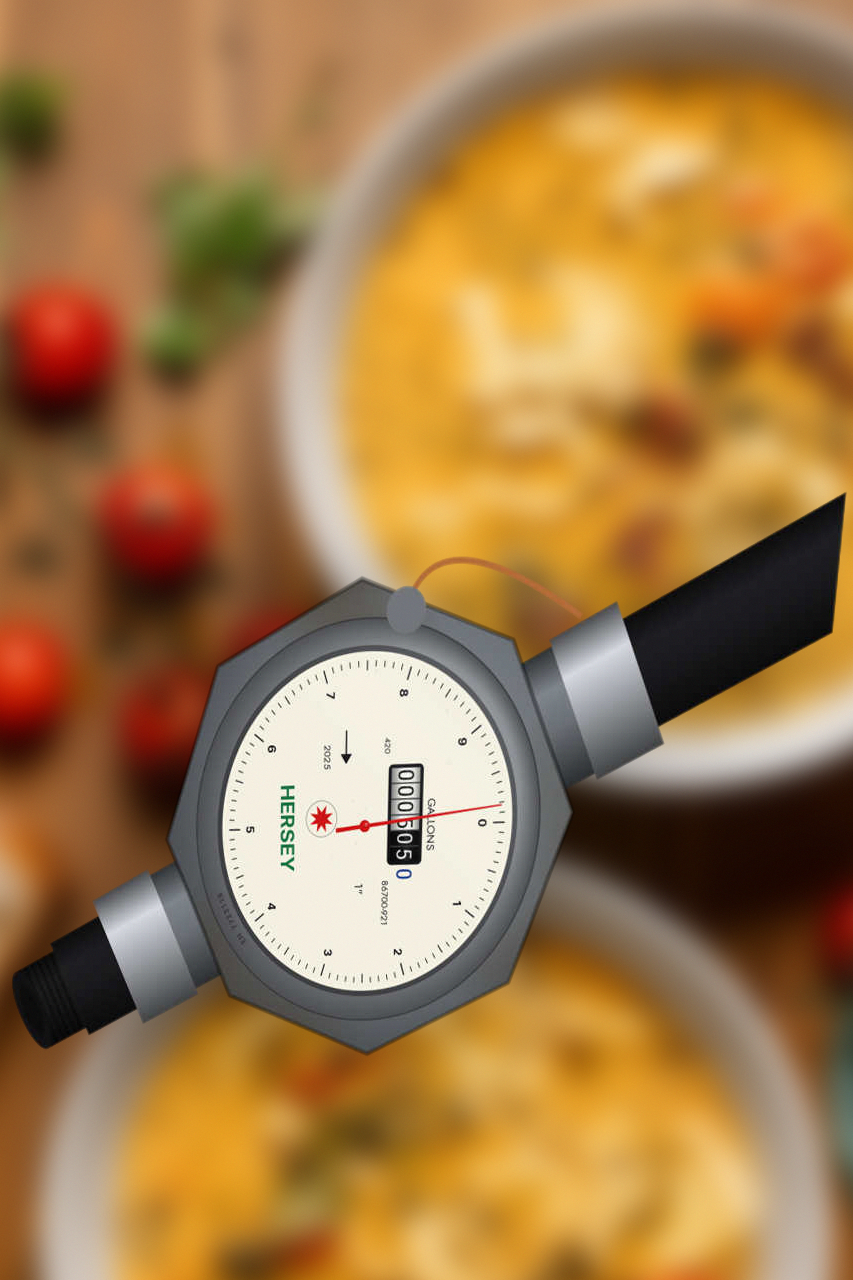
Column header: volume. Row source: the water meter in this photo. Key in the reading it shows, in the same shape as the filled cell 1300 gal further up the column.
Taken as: 5049.8 gal
